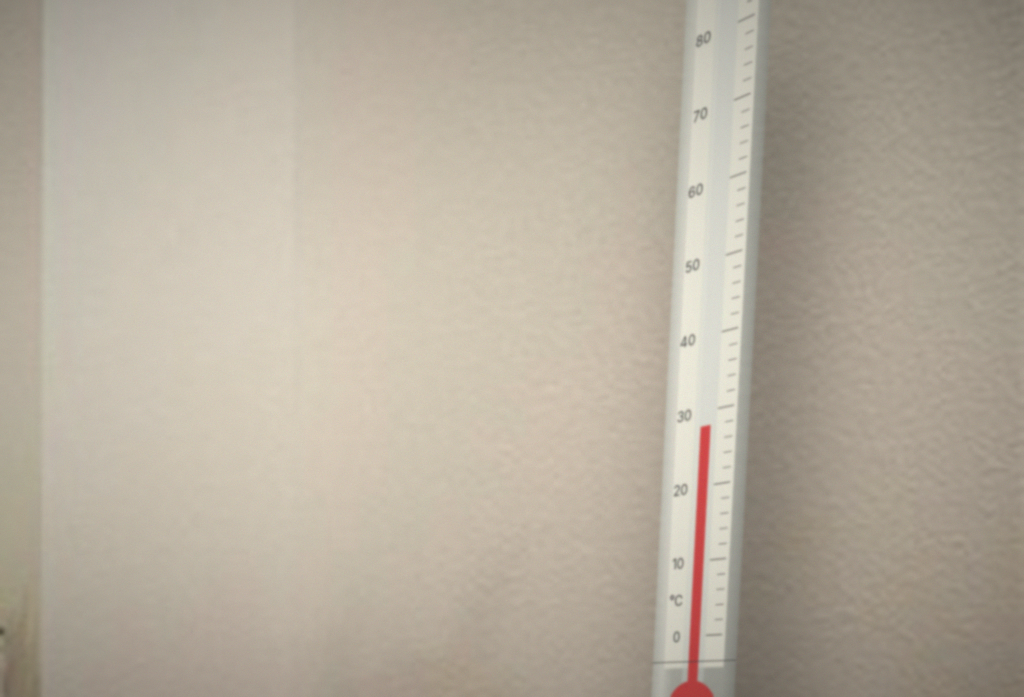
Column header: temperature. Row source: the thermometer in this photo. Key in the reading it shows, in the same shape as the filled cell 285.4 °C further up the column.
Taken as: 28 °C
